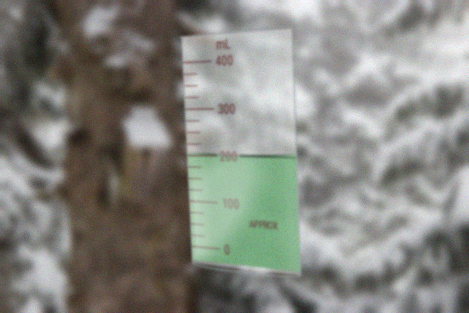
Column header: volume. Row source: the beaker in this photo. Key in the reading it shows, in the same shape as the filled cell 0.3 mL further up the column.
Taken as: 200 mL
